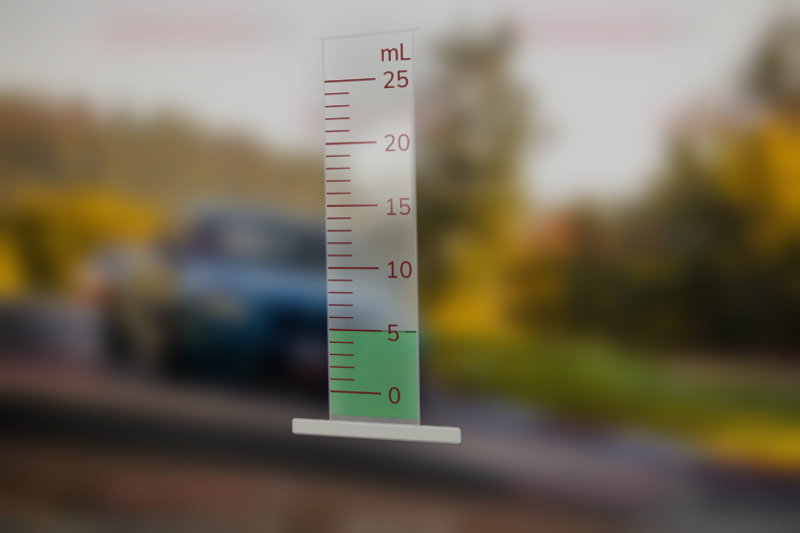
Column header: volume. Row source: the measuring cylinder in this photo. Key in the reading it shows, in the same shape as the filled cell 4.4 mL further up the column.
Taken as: 5 mL
